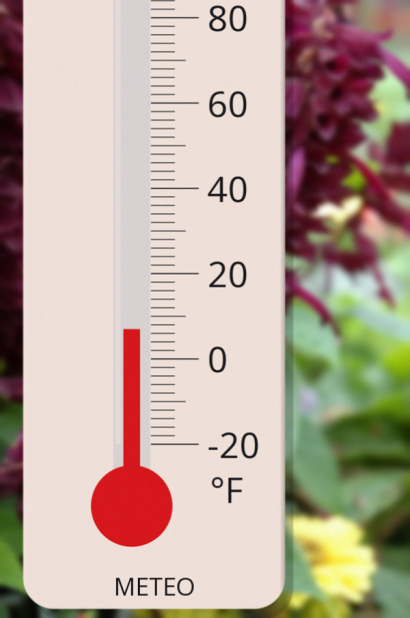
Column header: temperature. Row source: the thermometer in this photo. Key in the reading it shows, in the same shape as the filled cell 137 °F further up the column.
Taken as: 7 °F
